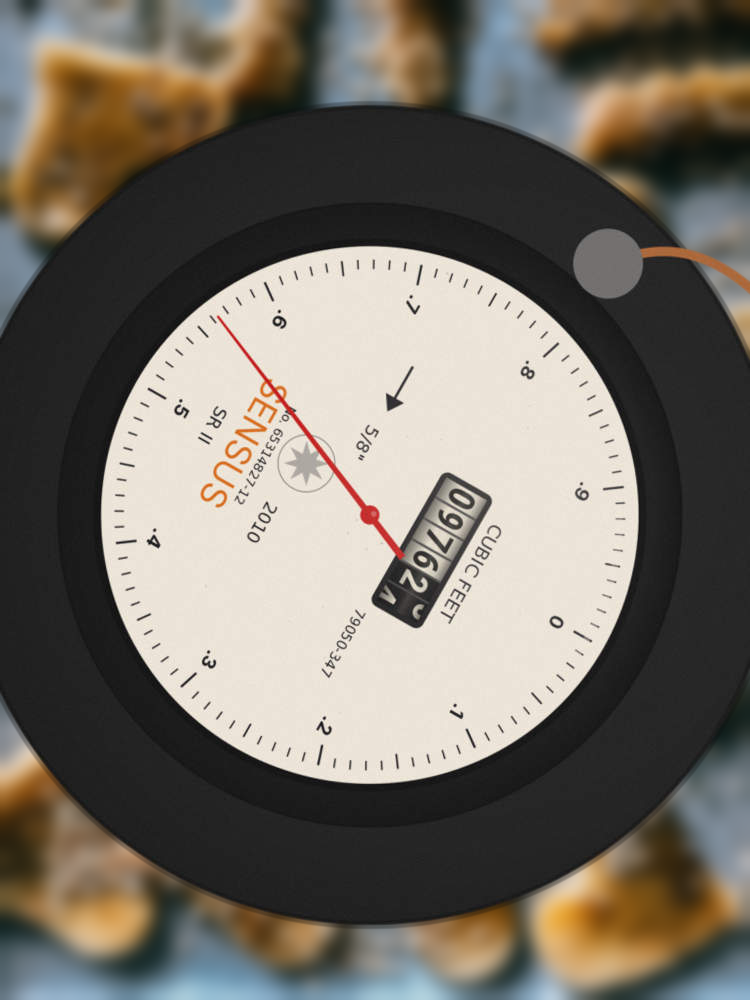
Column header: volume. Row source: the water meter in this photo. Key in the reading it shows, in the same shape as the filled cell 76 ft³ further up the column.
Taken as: 97623.56 ft³
